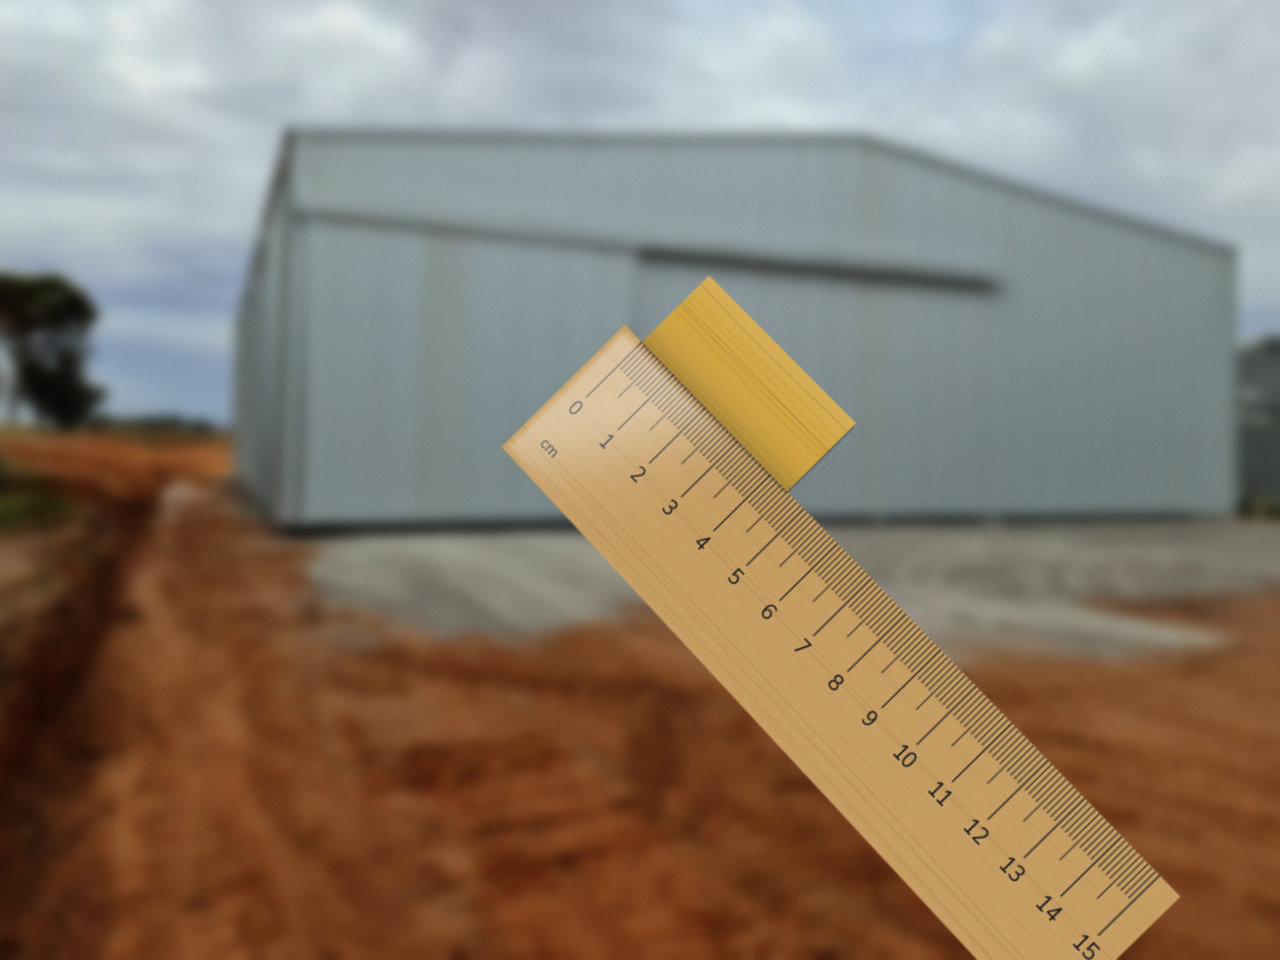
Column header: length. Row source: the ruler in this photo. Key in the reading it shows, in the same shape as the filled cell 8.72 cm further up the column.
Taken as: 4.5 cm
